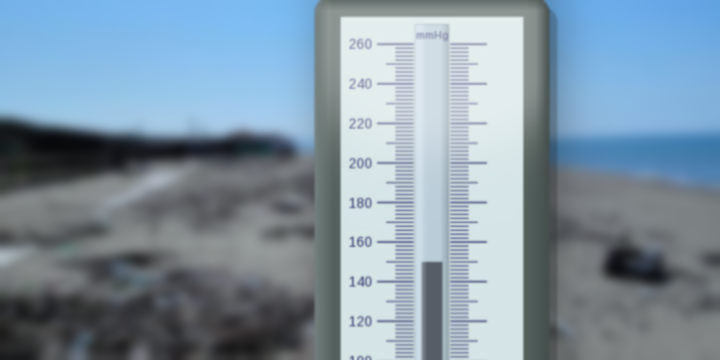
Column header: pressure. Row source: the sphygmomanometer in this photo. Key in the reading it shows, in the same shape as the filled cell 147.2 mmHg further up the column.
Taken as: 150 mmHg
